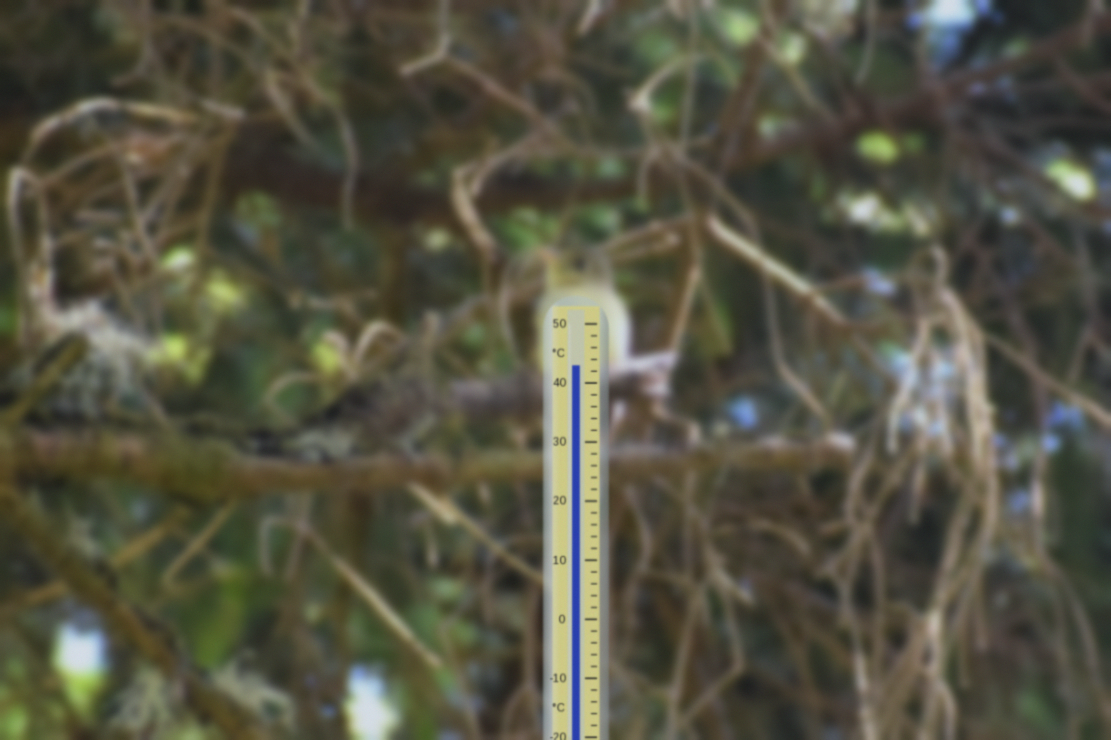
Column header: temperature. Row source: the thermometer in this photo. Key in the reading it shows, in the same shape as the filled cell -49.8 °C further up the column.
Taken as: 43 °C
